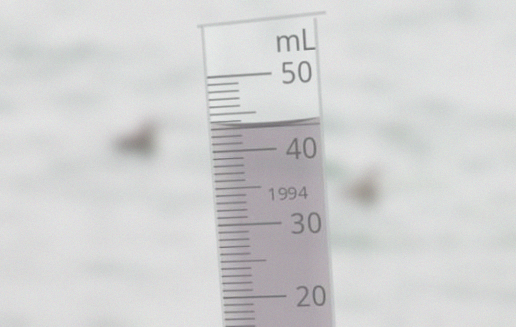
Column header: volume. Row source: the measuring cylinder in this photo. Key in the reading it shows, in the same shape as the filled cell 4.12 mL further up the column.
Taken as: 43 mL
